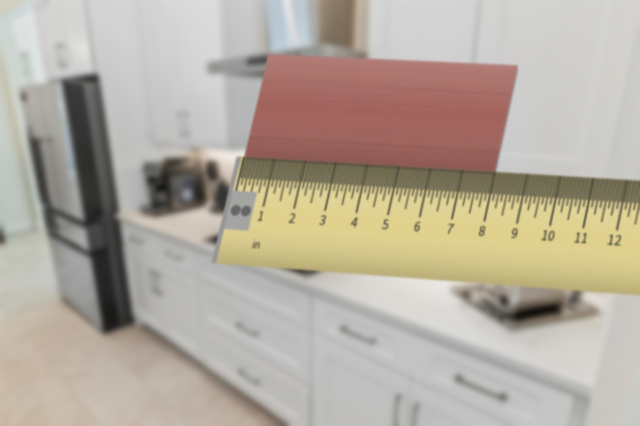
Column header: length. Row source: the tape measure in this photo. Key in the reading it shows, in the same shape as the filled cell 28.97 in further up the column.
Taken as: 8 in
